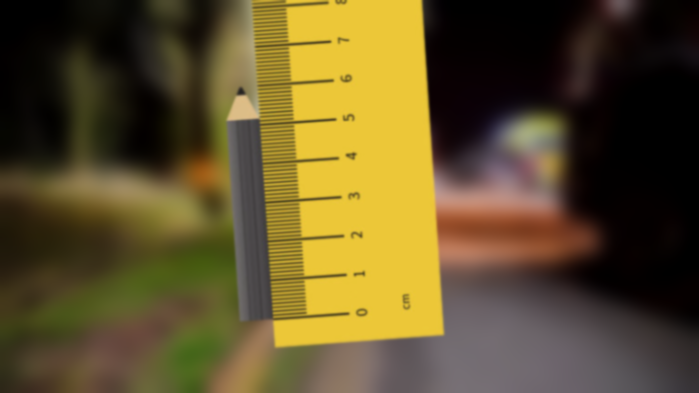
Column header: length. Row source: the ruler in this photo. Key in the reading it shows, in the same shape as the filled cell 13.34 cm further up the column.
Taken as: 6 cm
